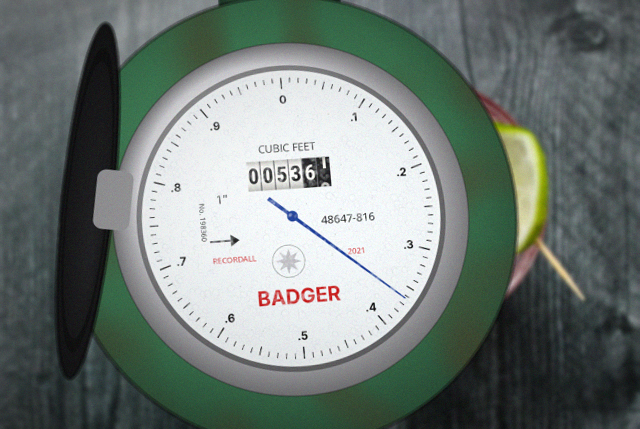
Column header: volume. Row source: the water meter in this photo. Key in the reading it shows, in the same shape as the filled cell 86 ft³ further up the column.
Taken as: 5361.36 ft³
